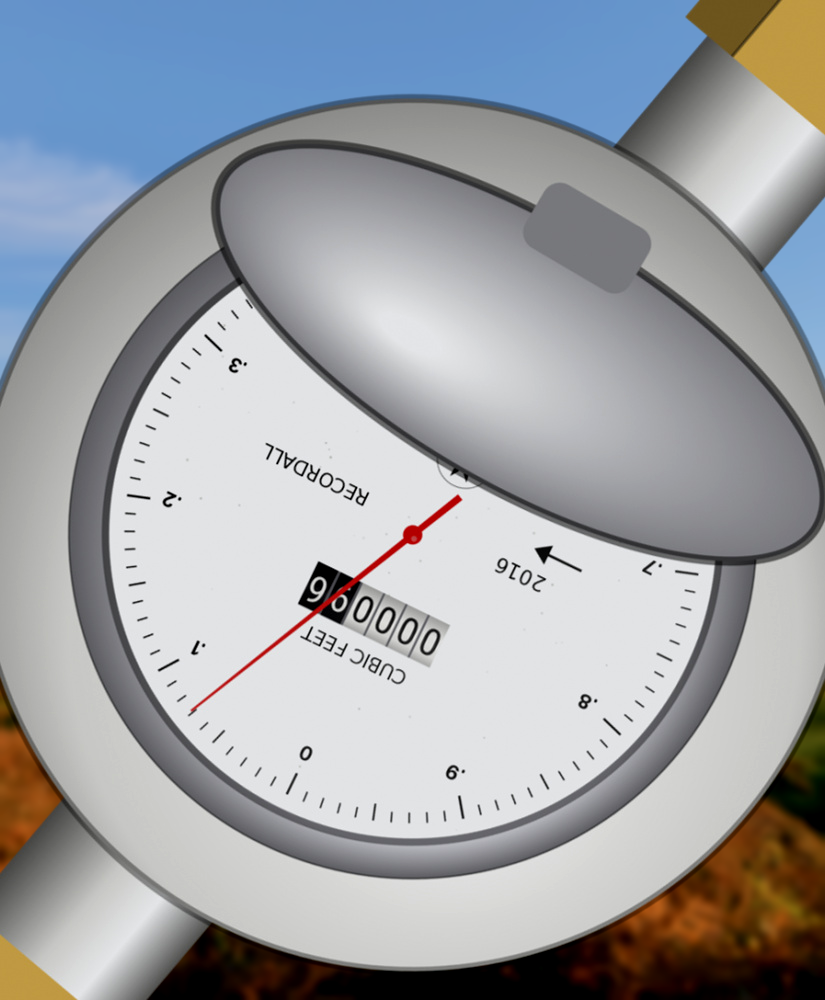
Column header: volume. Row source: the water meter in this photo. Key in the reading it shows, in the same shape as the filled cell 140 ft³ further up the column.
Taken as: 96.07 ft³
